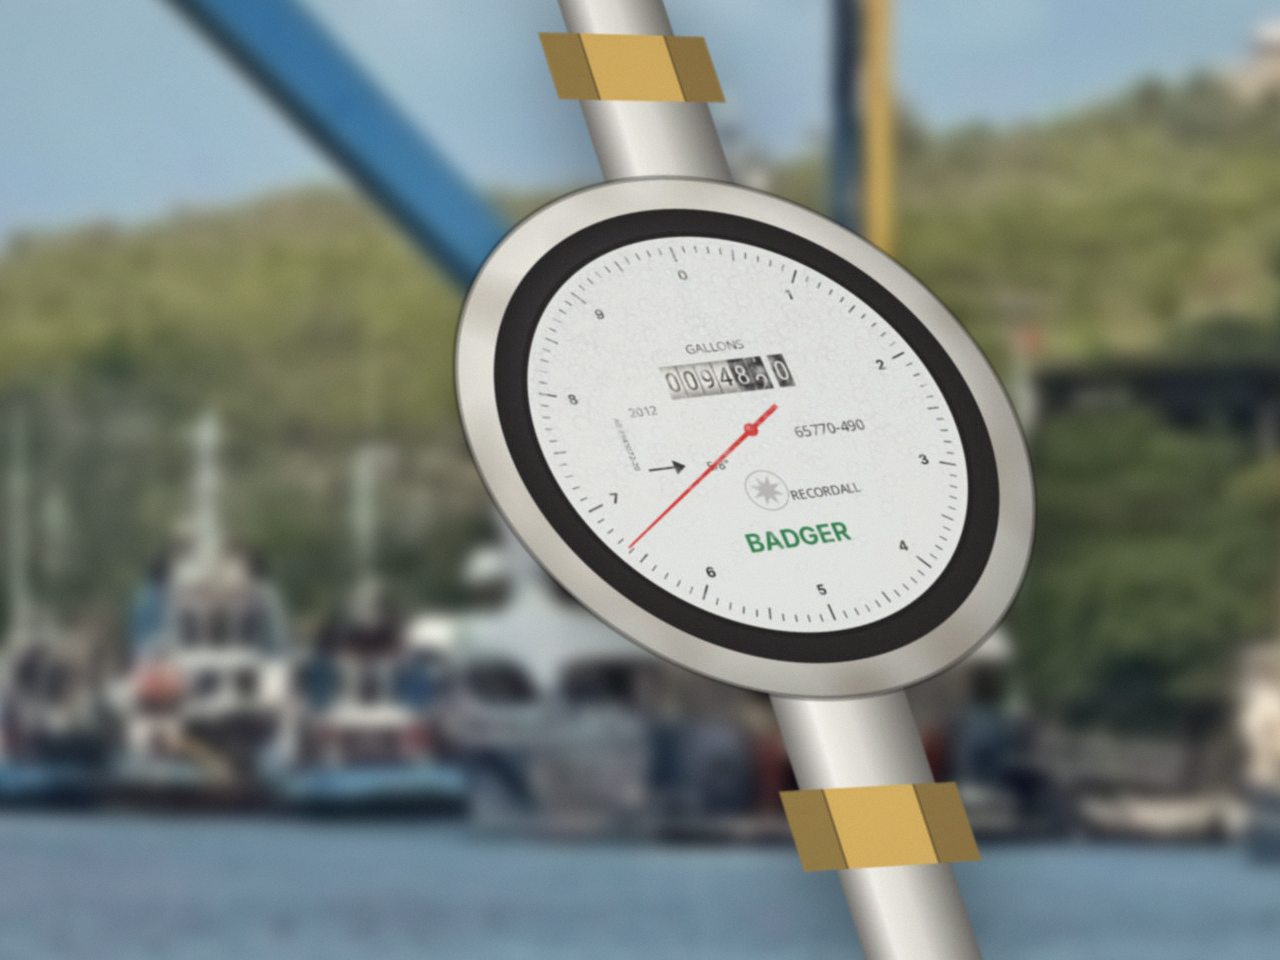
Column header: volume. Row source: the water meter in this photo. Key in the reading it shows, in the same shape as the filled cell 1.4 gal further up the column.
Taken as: 94816.6 gal
